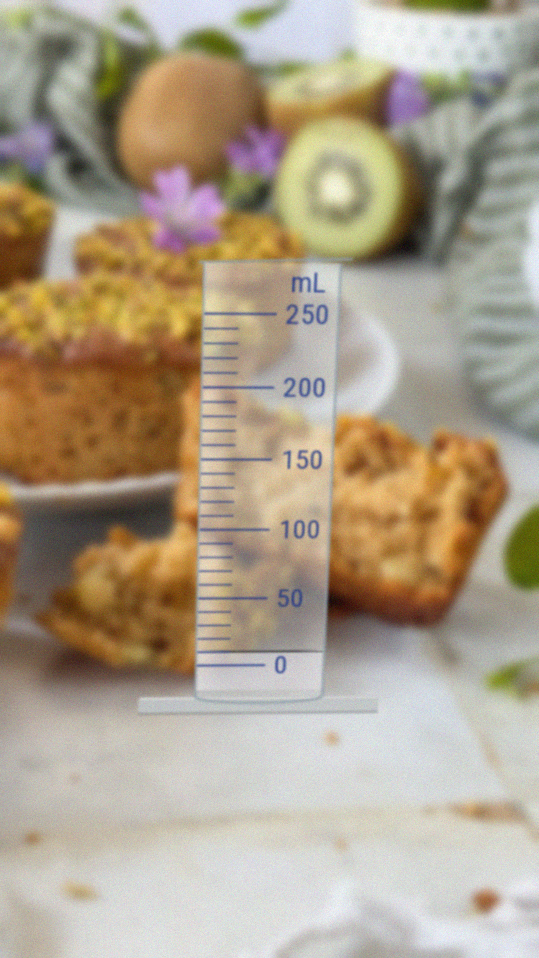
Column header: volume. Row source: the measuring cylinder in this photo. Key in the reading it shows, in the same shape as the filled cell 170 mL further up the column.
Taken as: 10 mL
